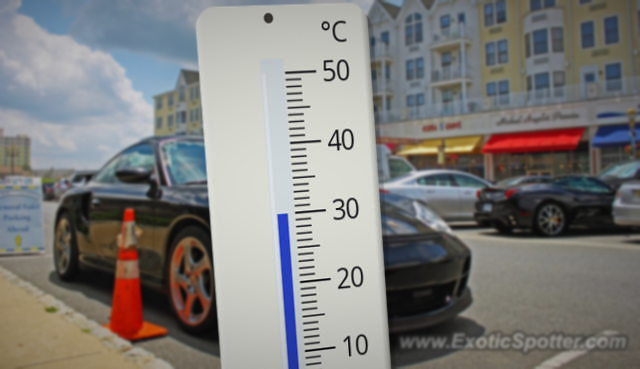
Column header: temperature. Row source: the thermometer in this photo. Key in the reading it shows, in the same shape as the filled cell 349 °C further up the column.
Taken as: 30 °C
